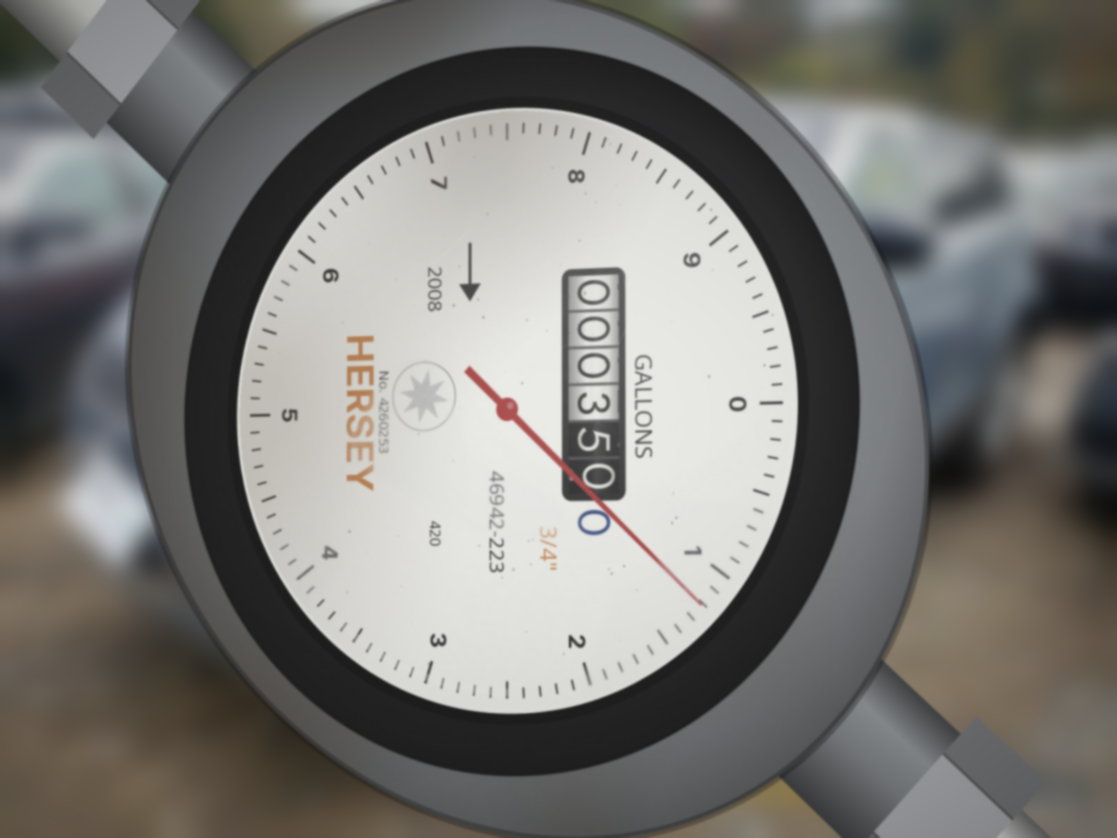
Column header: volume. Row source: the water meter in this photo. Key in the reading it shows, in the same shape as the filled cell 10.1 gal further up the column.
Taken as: 3501.2 gal
